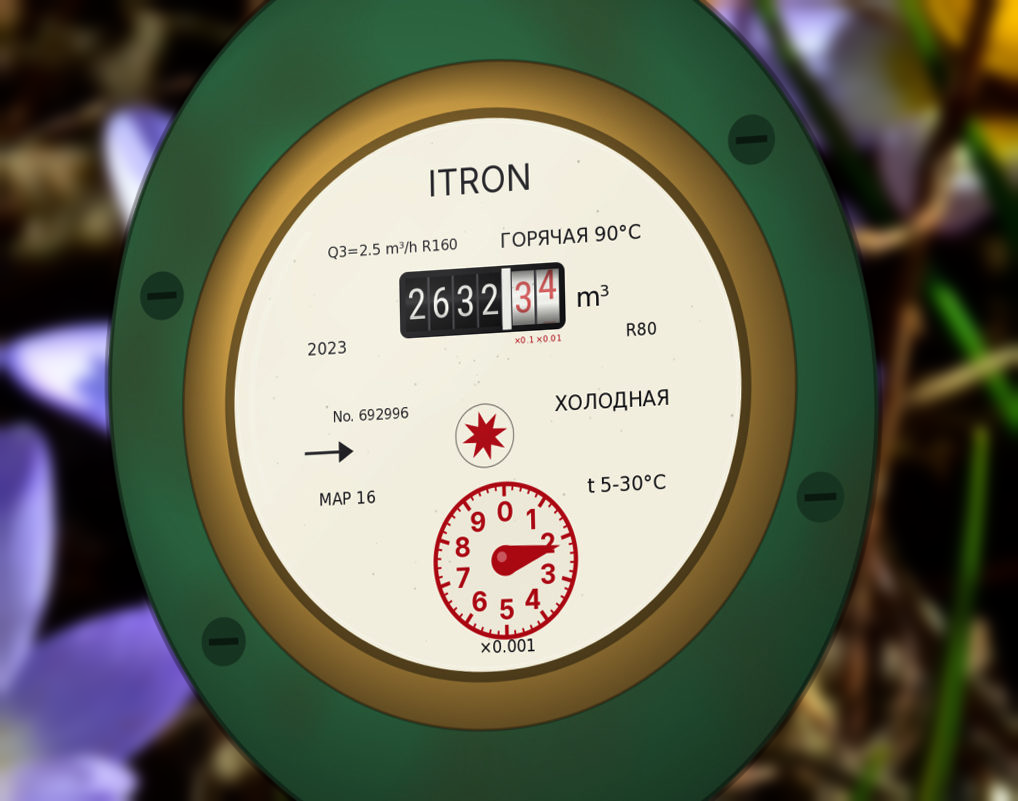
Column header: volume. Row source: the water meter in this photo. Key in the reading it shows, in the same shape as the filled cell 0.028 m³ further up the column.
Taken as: 2632.342 m³
